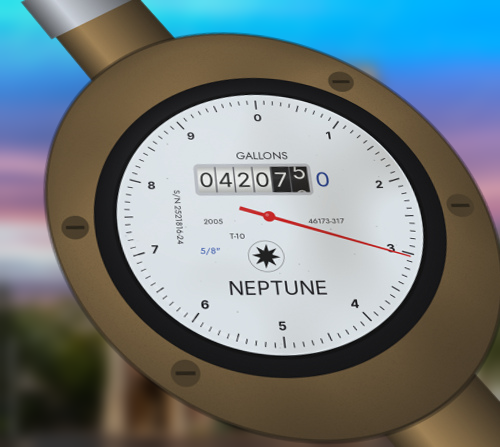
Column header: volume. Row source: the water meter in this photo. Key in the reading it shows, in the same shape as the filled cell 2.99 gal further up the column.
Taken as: 420753.0 gal
